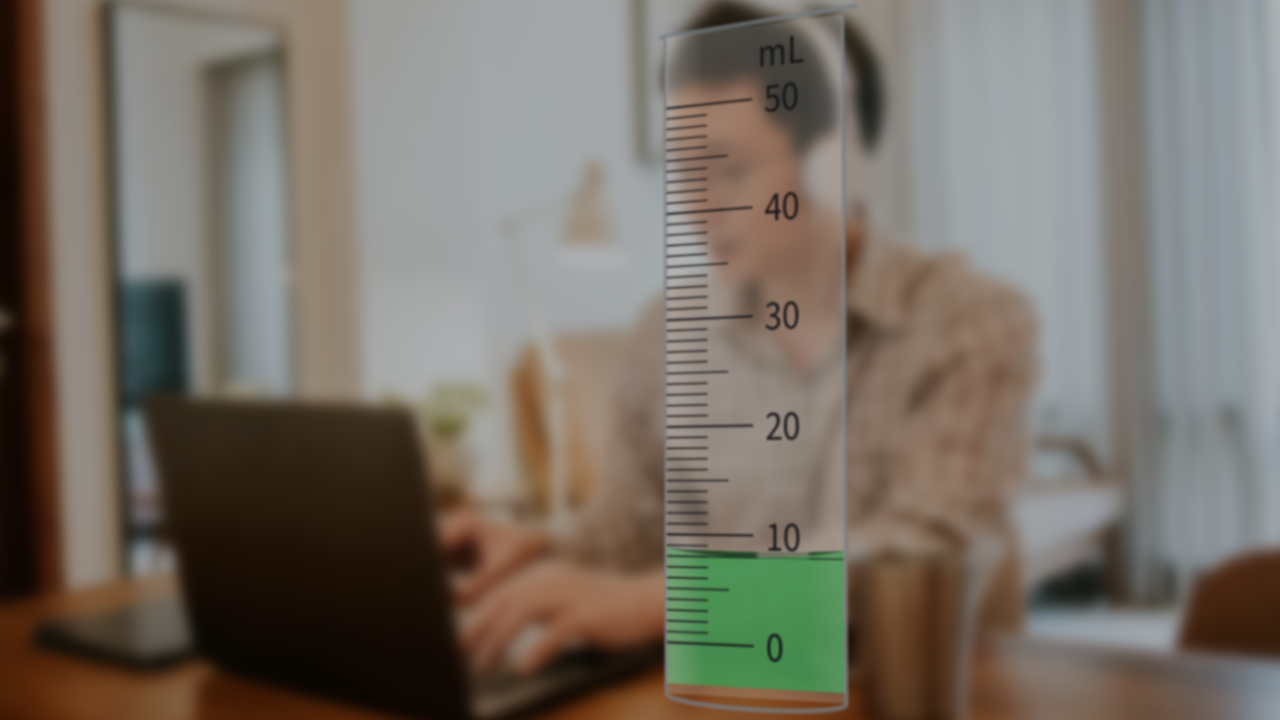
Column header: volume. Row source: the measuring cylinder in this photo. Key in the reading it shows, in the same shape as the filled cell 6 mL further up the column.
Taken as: 8 mL
